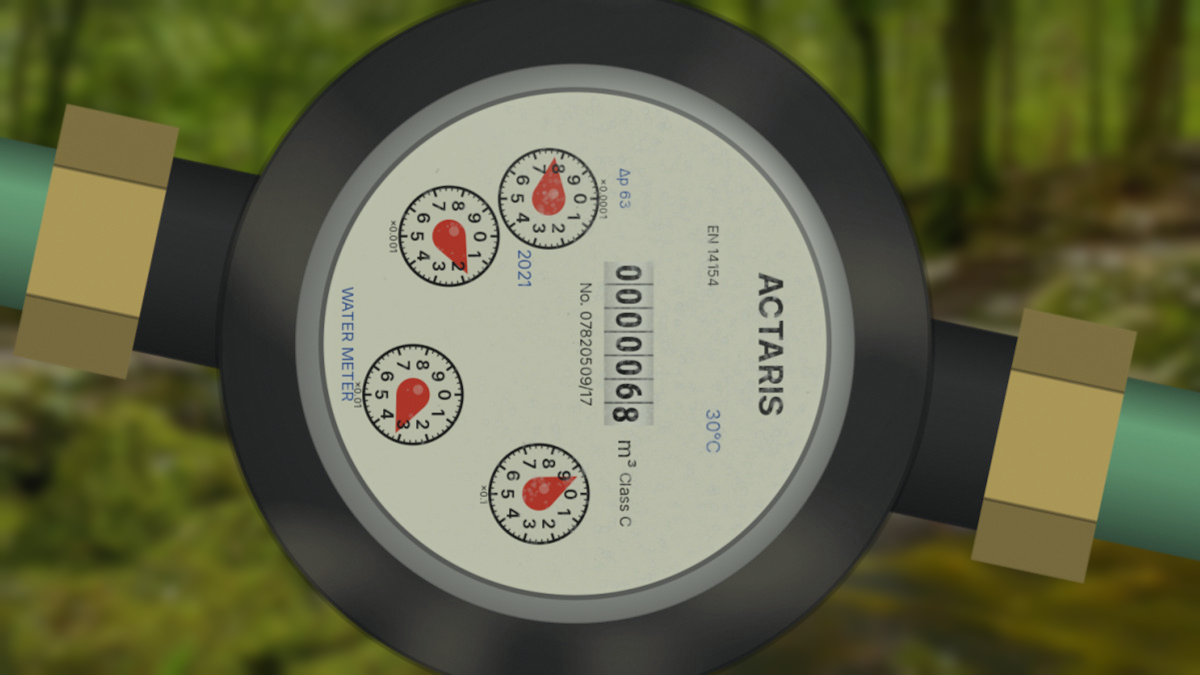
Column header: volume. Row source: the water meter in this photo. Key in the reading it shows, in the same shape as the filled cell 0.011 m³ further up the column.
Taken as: 67.9317 m³
